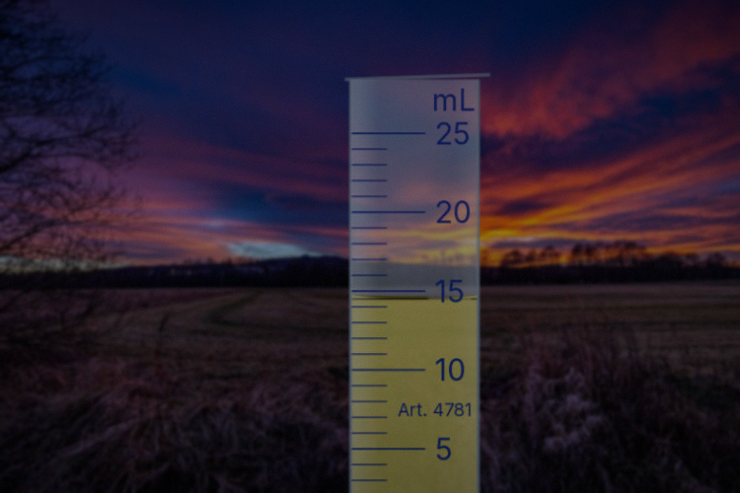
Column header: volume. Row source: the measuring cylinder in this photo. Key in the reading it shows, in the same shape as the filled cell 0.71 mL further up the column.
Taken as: 14.5 mL
